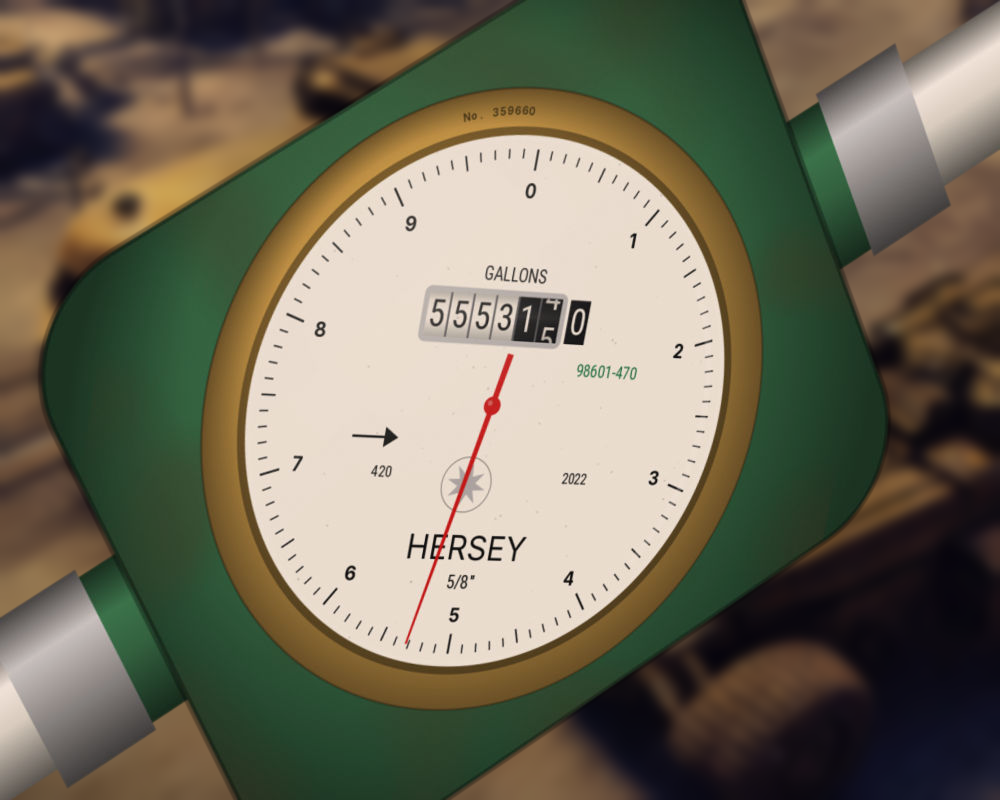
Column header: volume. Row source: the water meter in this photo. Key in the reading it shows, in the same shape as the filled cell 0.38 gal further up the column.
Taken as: 5553145.3 gal
